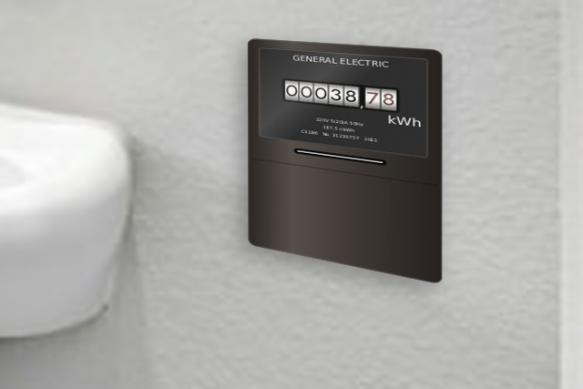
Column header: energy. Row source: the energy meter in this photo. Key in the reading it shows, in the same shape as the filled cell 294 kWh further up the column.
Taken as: 38.78 kWh
